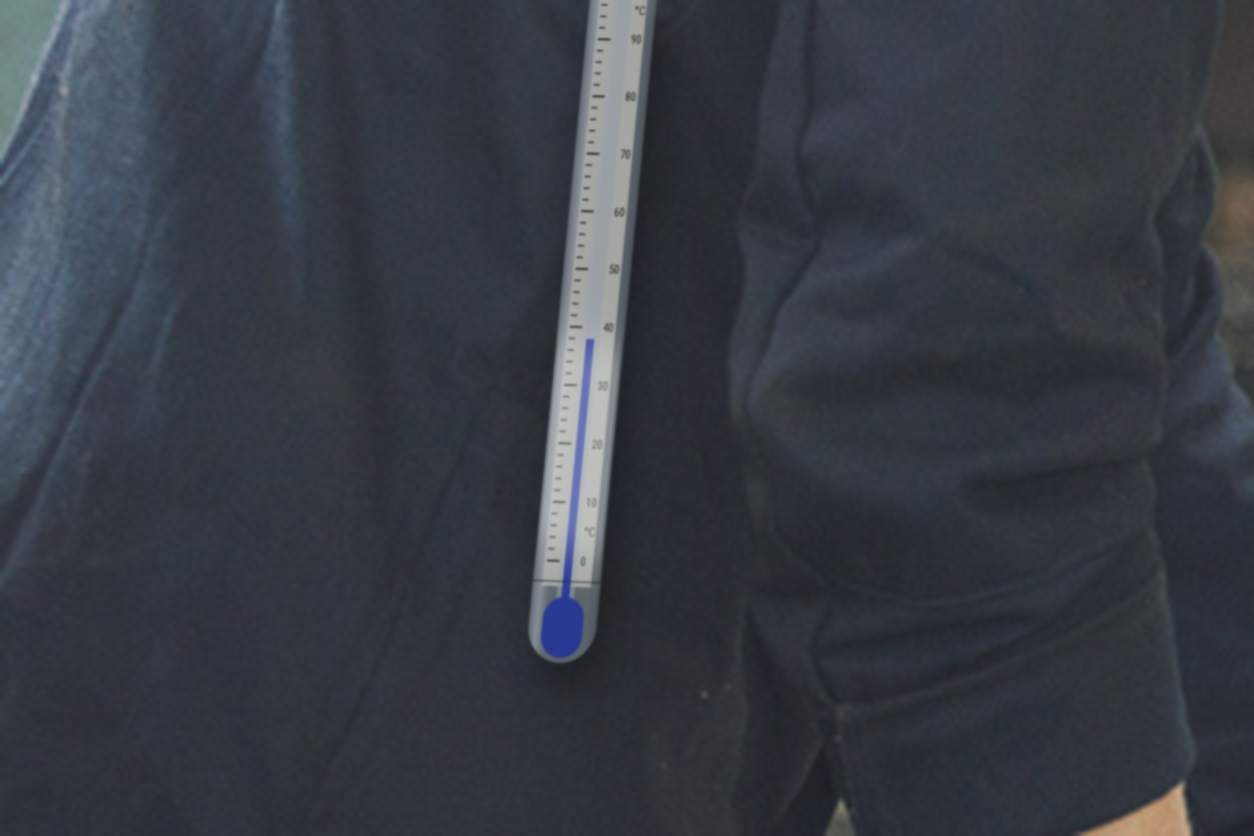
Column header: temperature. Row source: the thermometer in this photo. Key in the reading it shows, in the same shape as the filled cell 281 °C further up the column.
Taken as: 38 °C
